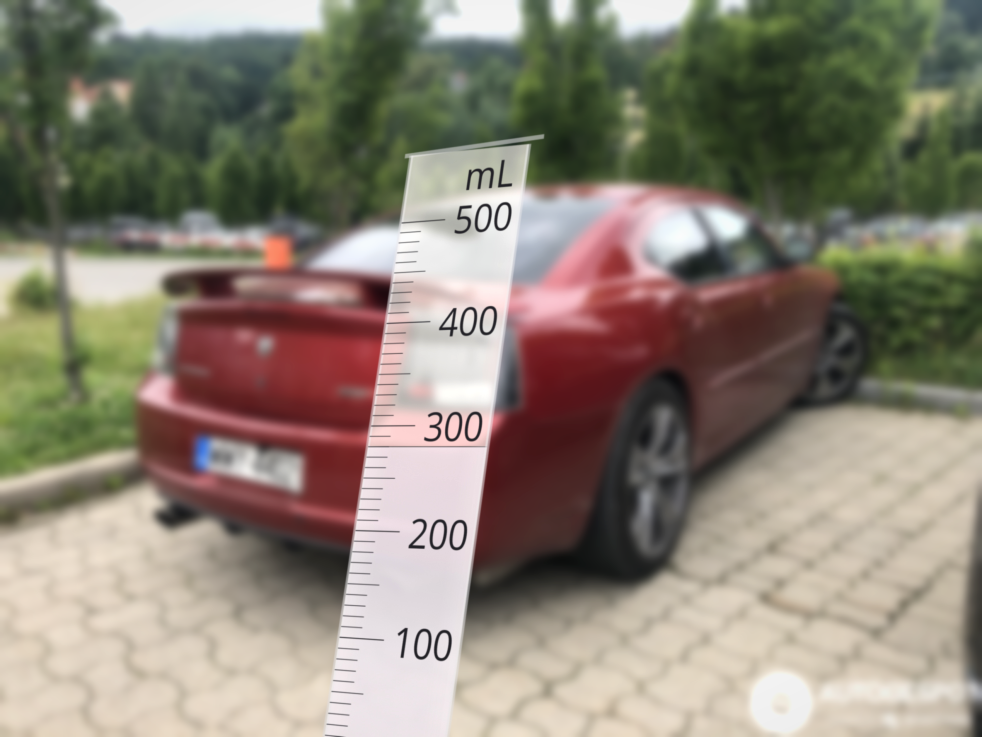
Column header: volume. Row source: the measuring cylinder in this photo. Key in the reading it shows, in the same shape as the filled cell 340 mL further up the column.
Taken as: 280 mL
